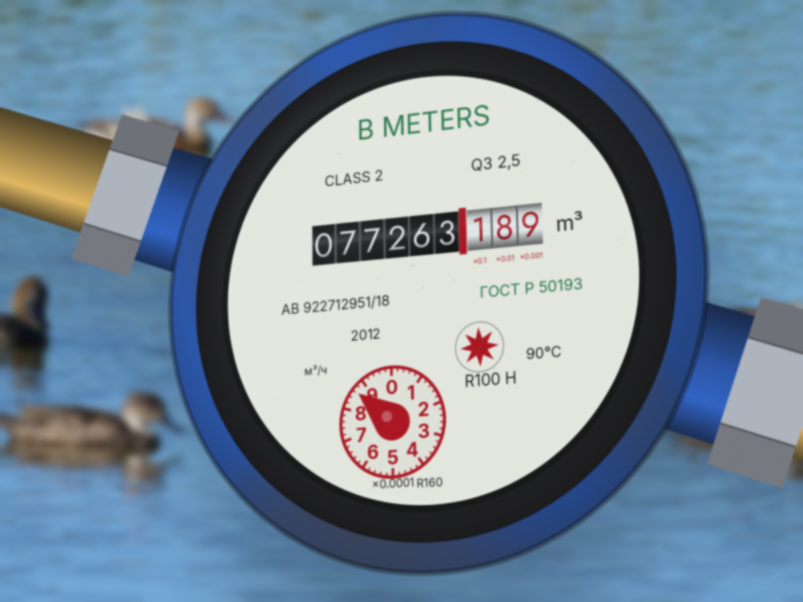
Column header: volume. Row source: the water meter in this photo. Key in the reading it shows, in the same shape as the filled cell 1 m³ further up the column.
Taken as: 77263.1898 m³
